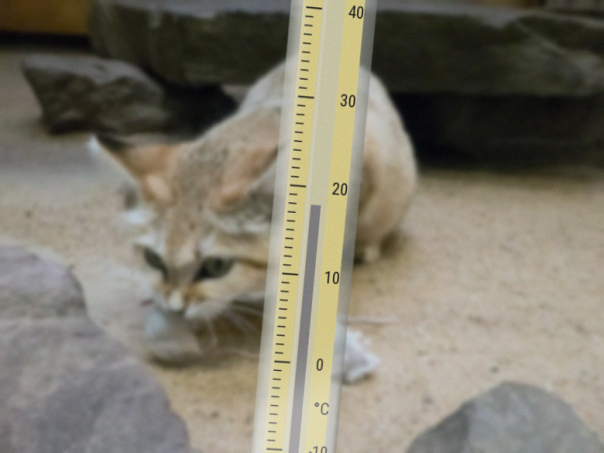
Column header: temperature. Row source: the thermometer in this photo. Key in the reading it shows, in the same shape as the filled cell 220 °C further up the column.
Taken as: 18 °C
